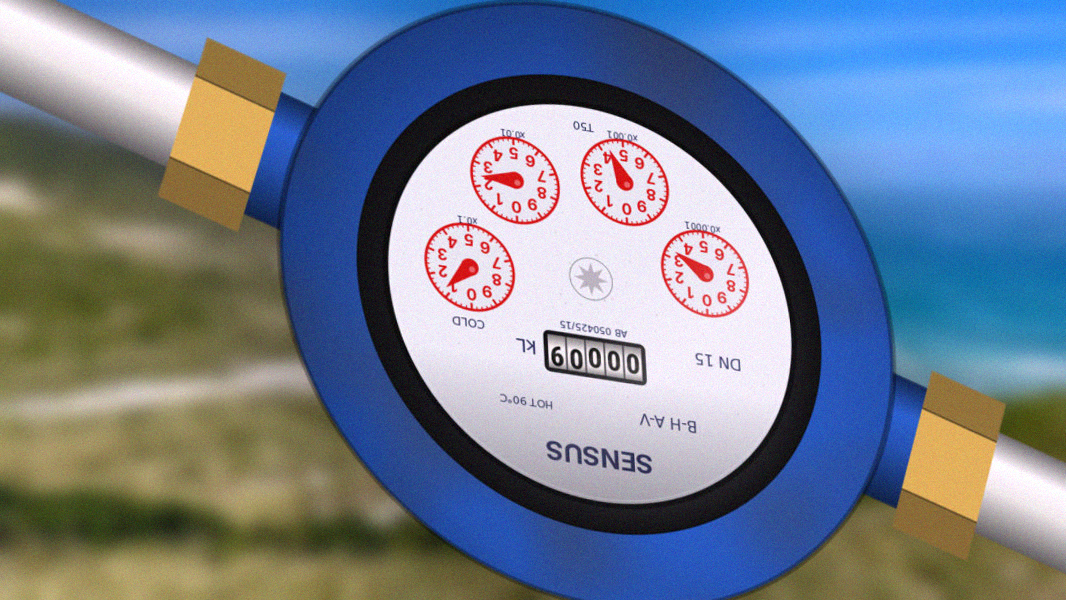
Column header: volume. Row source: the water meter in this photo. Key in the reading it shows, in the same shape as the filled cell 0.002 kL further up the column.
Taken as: 9.1243 kL
